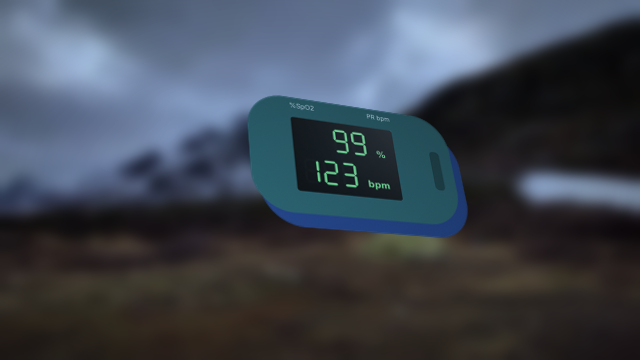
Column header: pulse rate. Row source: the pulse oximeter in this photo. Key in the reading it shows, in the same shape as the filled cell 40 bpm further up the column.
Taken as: 123 bpm
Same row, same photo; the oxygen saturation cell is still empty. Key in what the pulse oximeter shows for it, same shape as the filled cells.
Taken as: 99 %
